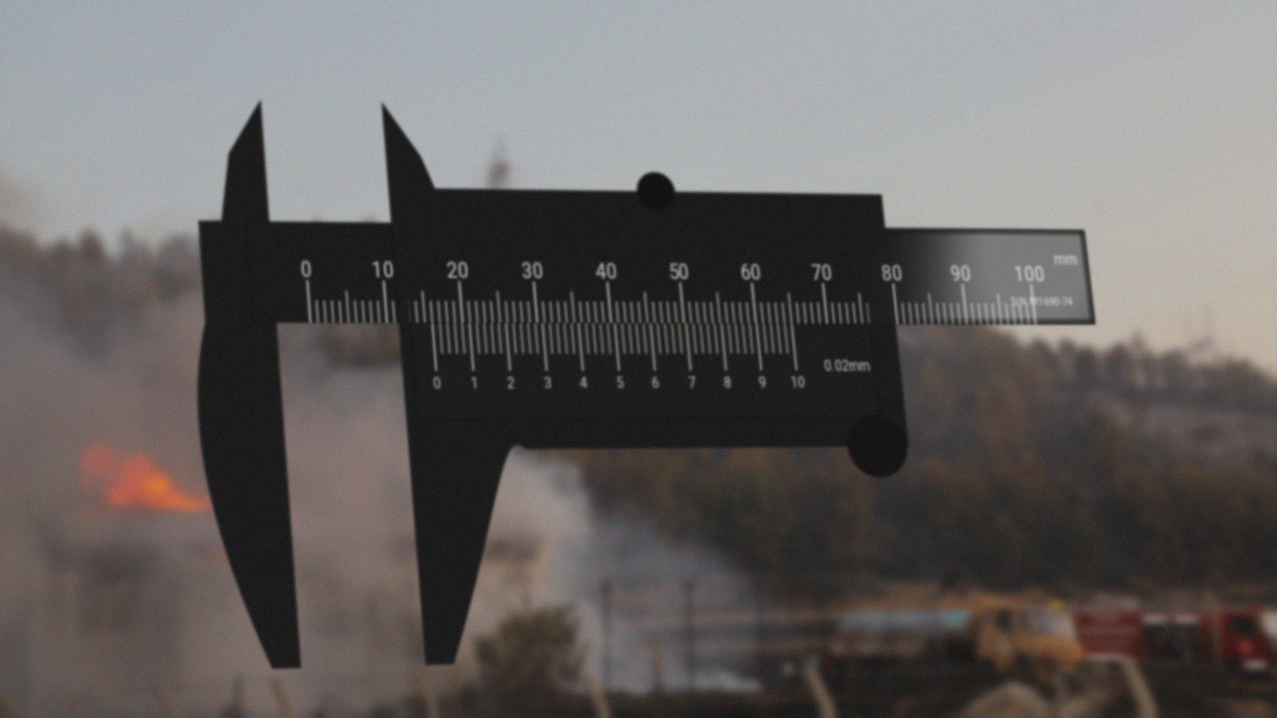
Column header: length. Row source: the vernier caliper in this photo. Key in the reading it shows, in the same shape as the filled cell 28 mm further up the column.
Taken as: 16.0 mm
